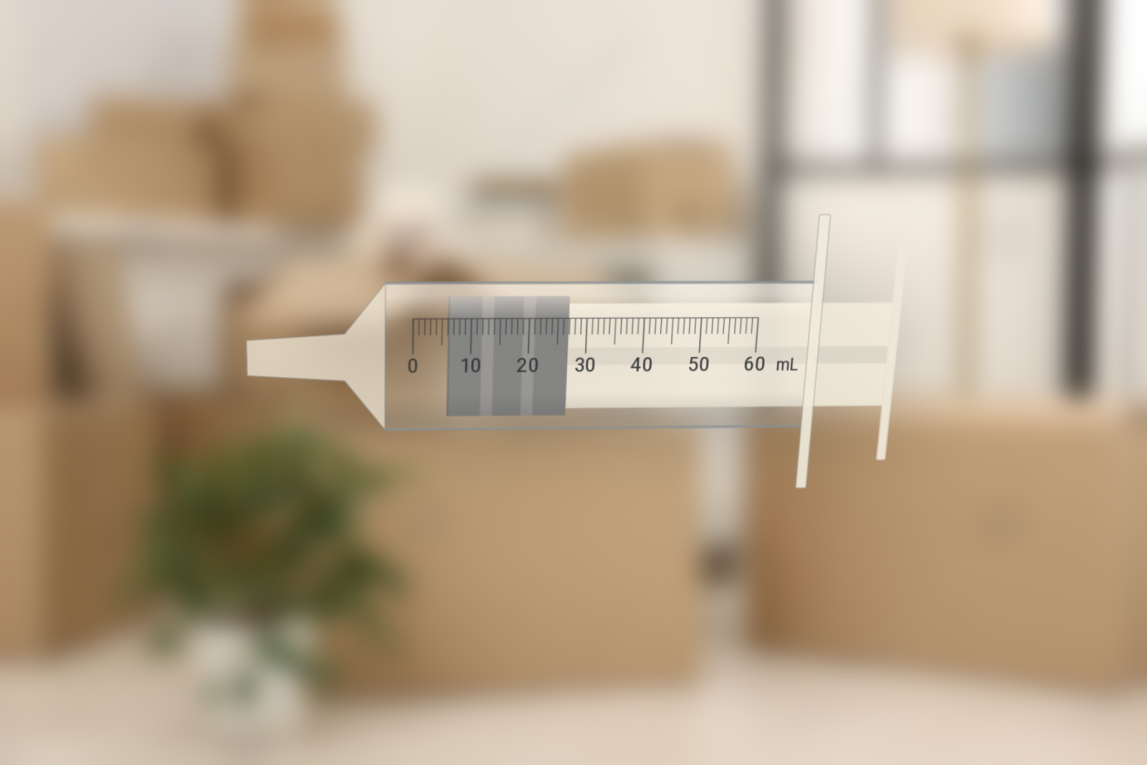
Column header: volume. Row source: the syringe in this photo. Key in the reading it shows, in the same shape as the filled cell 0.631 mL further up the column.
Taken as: 6 mL
